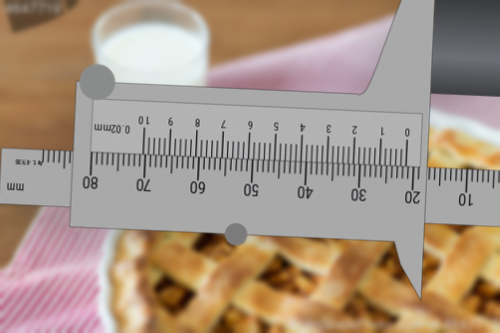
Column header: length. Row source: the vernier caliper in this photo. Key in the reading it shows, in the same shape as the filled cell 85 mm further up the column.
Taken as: 21.4 mm
